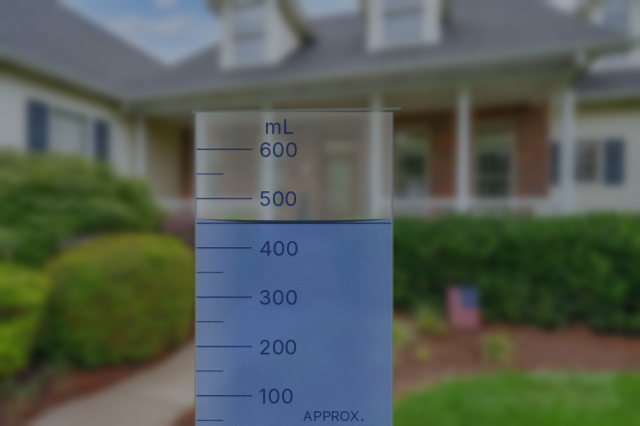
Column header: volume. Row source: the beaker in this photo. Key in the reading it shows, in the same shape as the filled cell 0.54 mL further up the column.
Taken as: 450 mL
